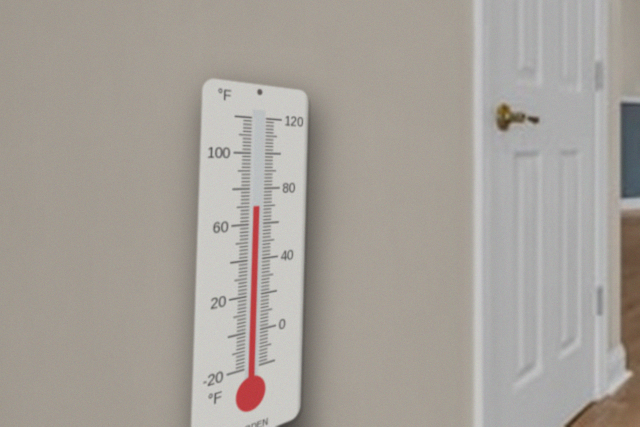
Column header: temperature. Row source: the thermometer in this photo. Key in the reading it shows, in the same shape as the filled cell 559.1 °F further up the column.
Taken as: 70 °F
